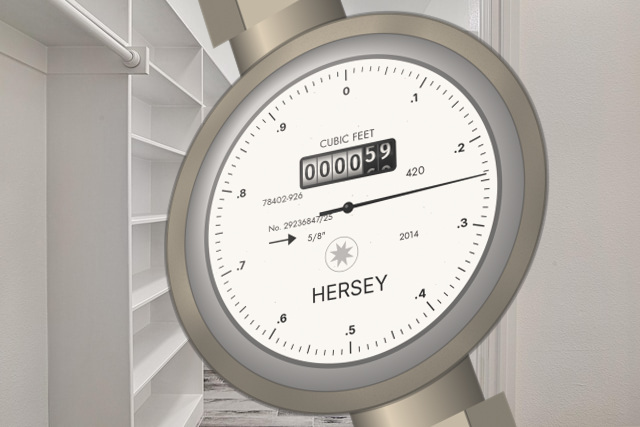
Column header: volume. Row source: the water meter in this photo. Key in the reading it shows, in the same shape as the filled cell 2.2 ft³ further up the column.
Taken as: 59.24 ft³
